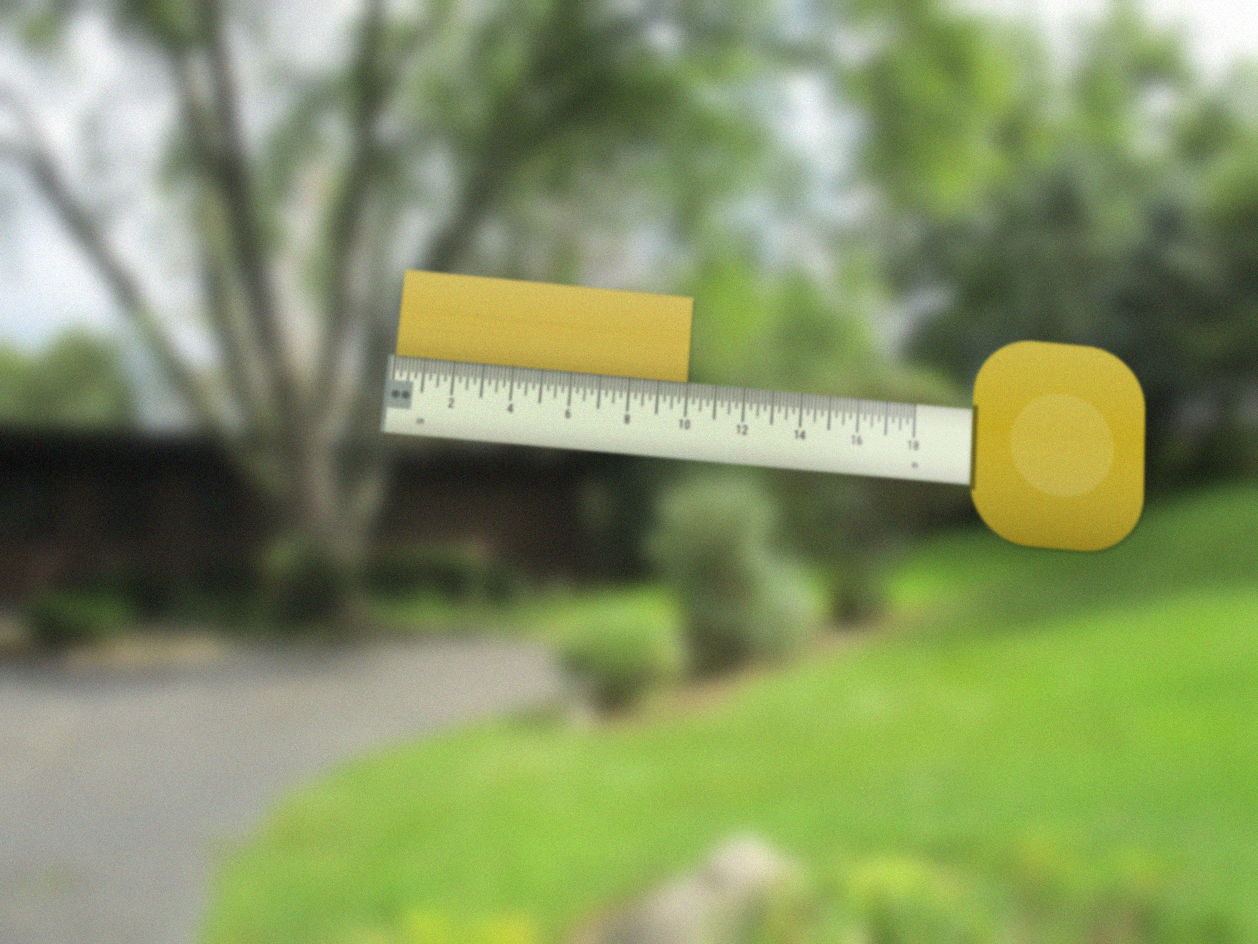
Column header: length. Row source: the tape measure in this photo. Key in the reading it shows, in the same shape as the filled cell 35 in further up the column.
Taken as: 10 in
